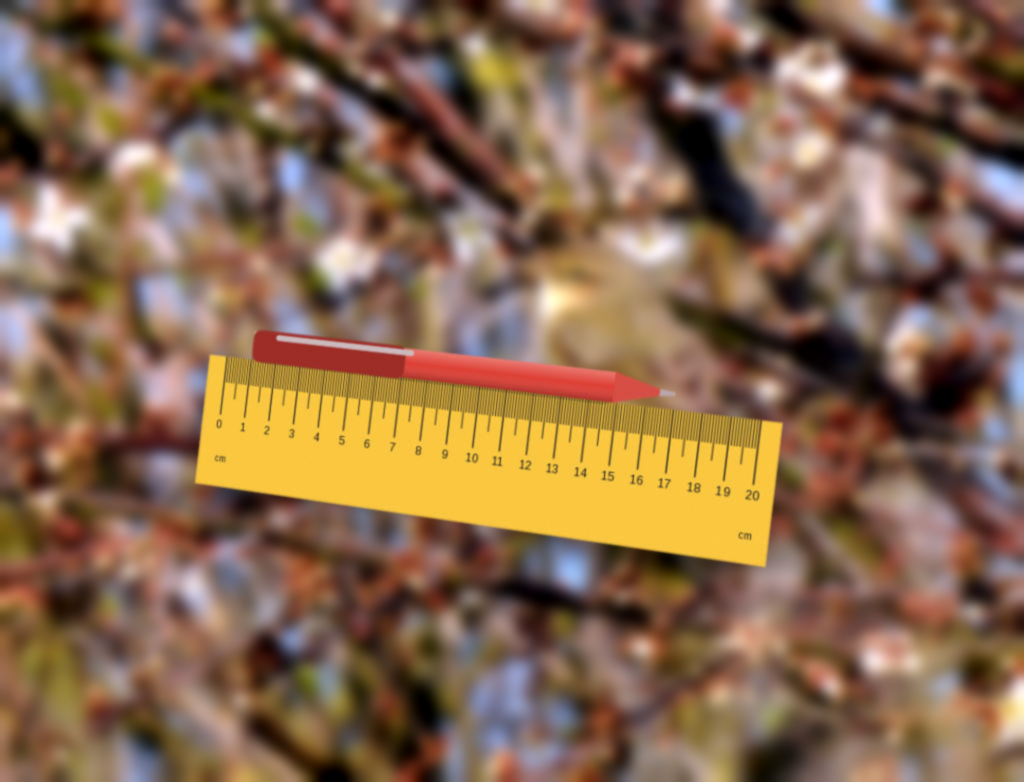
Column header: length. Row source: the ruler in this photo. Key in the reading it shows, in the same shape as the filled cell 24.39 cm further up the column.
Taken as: 16 cm
